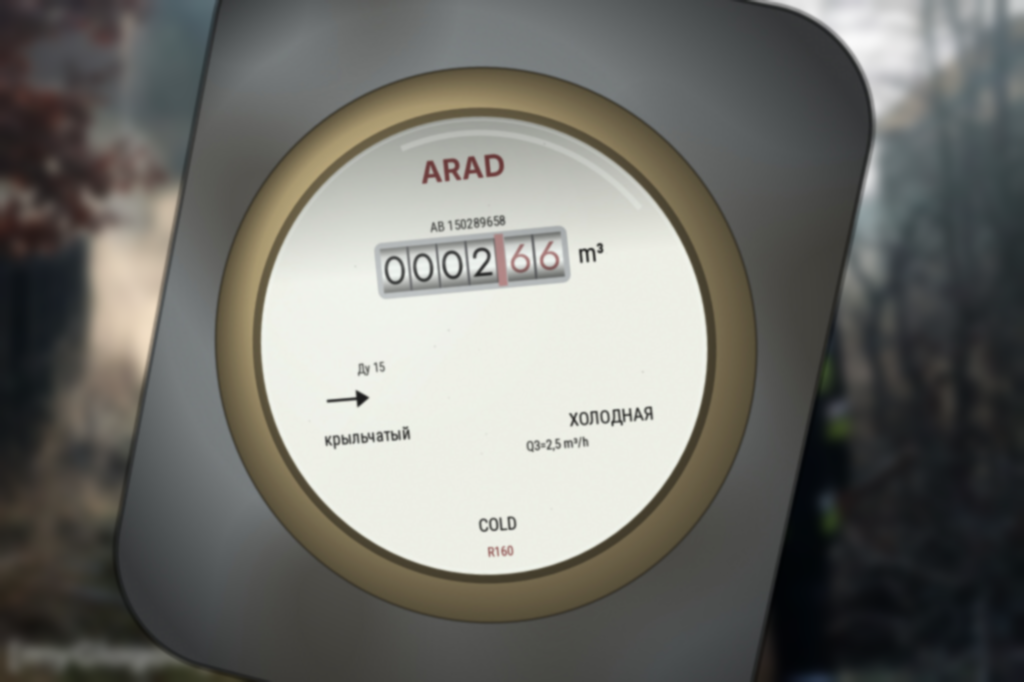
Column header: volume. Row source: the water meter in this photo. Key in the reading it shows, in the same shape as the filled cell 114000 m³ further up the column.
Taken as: 2.66 m³
